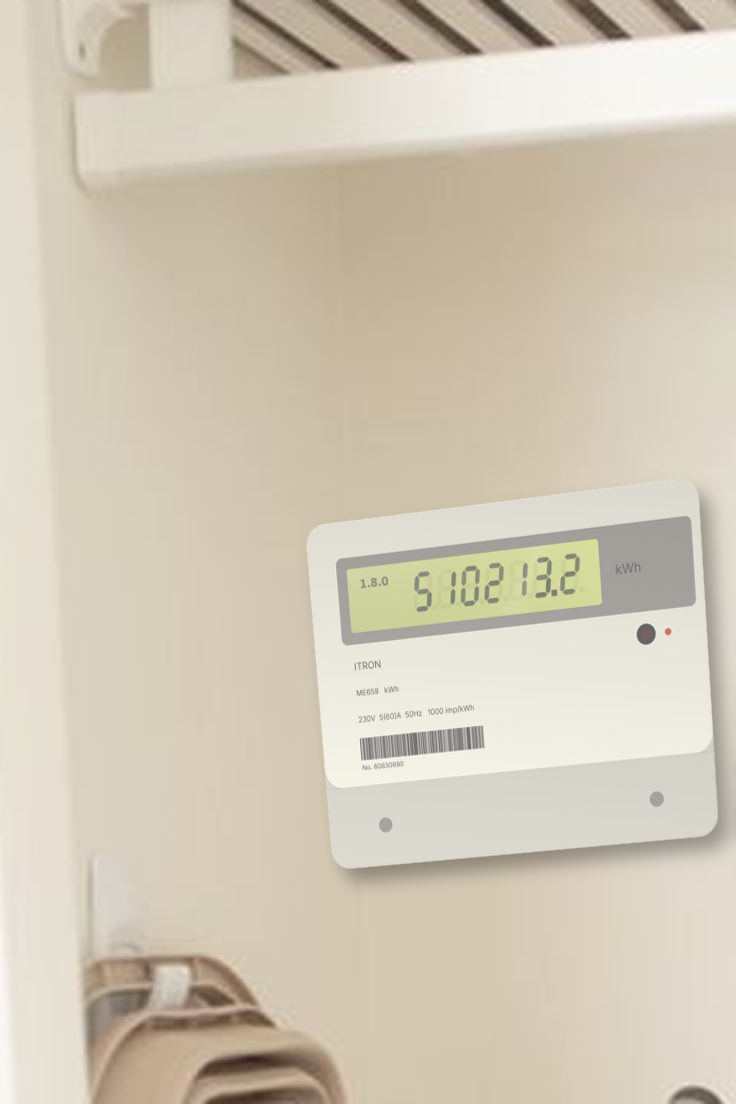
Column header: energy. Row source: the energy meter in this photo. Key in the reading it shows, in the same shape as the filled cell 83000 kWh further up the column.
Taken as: 510213.2 kWh
